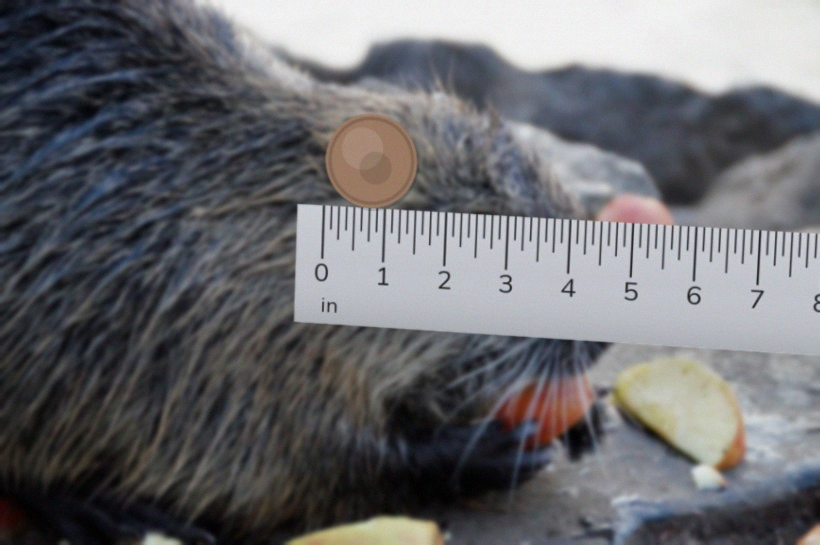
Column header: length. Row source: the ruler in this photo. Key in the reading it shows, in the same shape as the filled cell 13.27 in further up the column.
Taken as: 1.5 in
